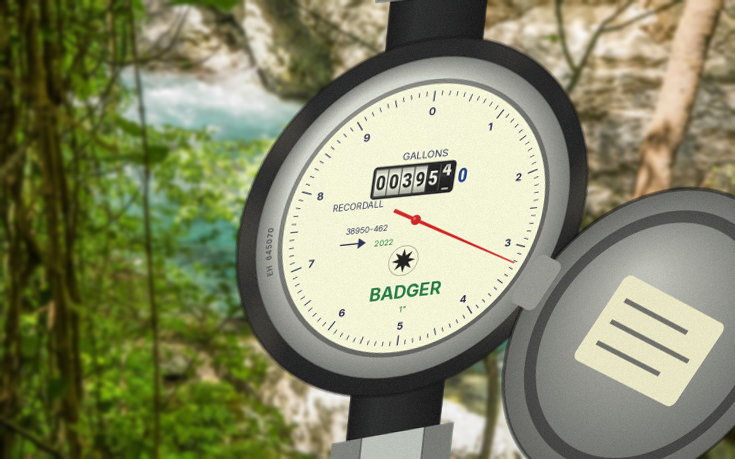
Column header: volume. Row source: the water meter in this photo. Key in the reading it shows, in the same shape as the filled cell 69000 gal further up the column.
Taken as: 39543.2 gal
